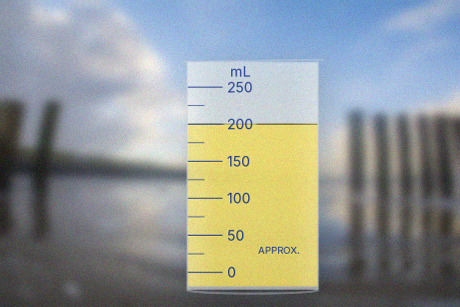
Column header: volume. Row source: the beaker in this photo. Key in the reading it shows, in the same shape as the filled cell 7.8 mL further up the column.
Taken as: 200 mL
